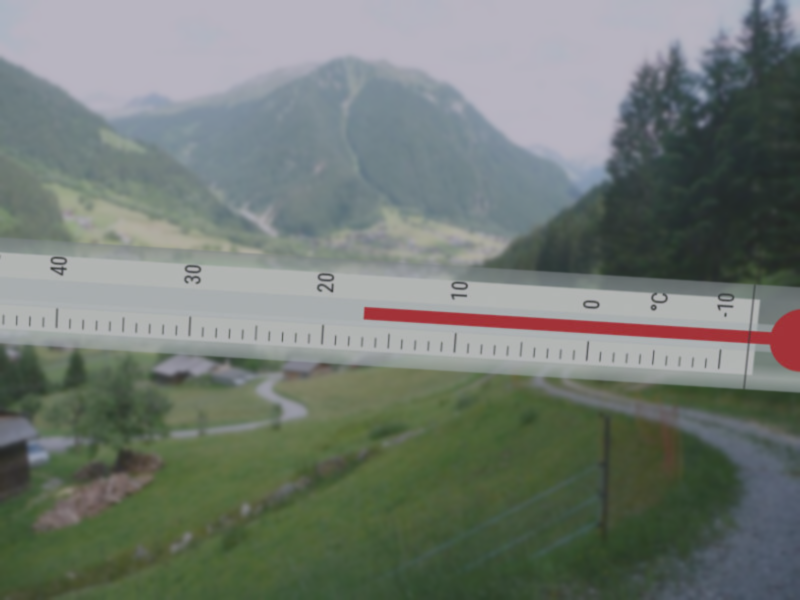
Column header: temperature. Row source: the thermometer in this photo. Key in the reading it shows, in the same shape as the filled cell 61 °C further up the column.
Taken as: 17 °C
